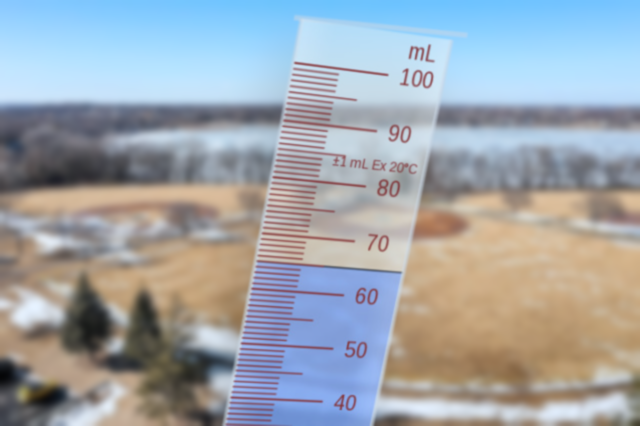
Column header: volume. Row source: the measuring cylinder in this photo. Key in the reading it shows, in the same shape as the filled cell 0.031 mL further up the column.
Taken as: 65 mL
